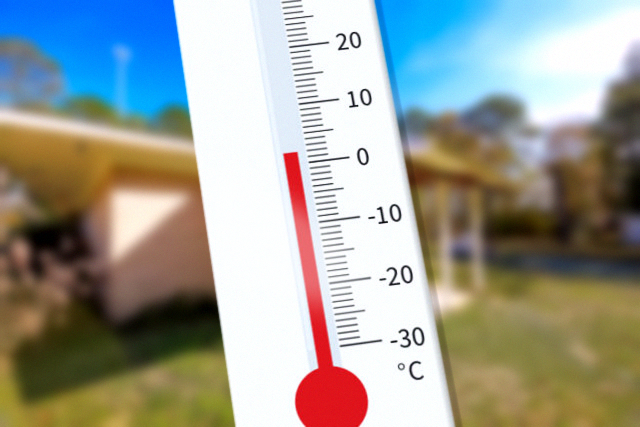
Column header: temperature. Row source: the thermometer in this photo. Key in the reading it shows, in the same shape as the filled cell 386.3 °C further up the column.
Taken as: 2 °C
